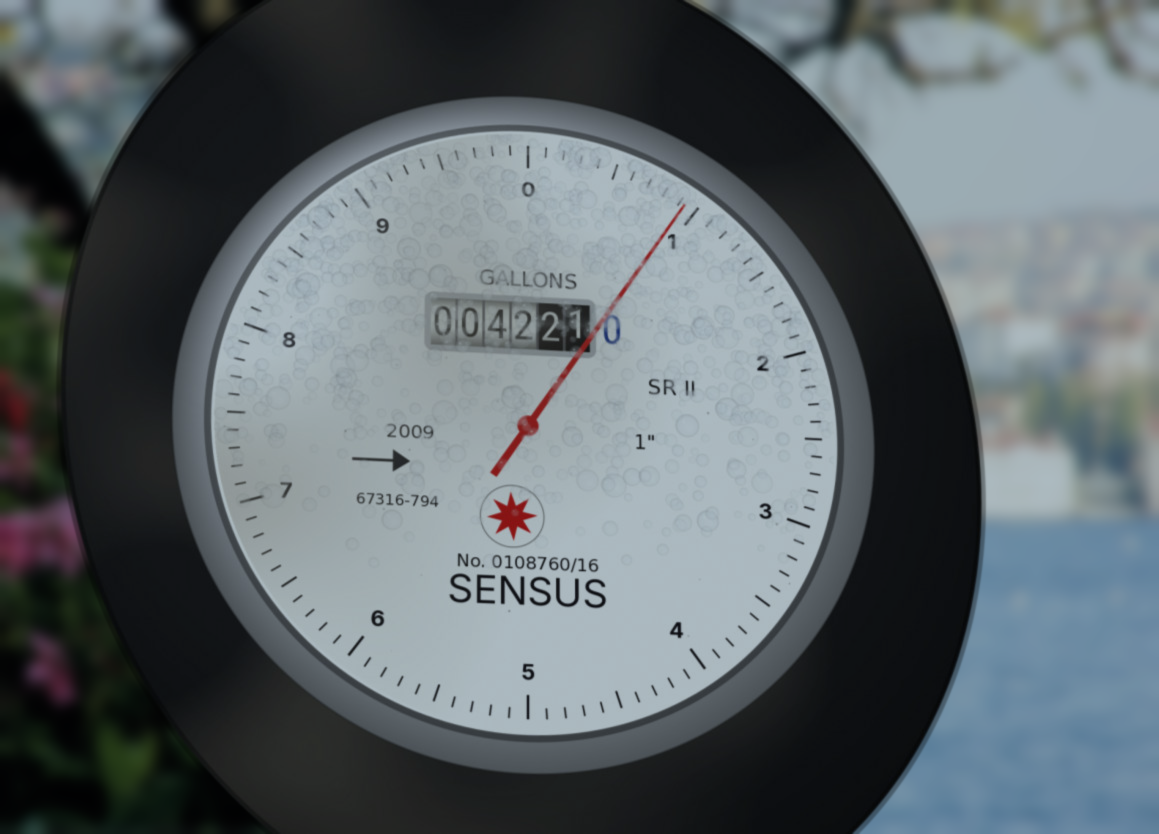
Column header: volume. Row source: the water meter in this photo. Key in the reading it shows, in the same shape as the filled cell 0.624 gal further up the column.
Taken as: 42210.9 gal
